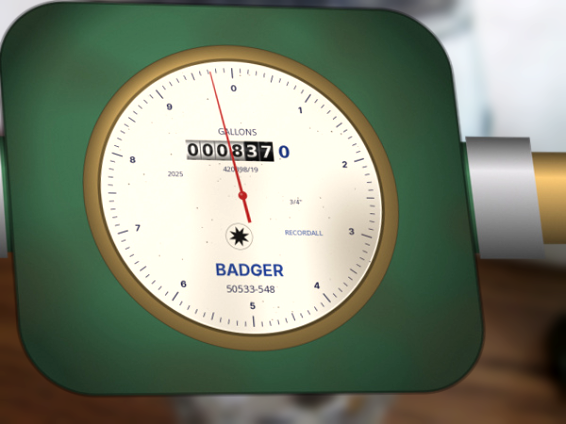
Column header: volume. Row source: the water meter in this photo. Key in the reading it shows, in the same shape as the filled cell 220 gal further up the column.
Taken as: 8369.7 gal
